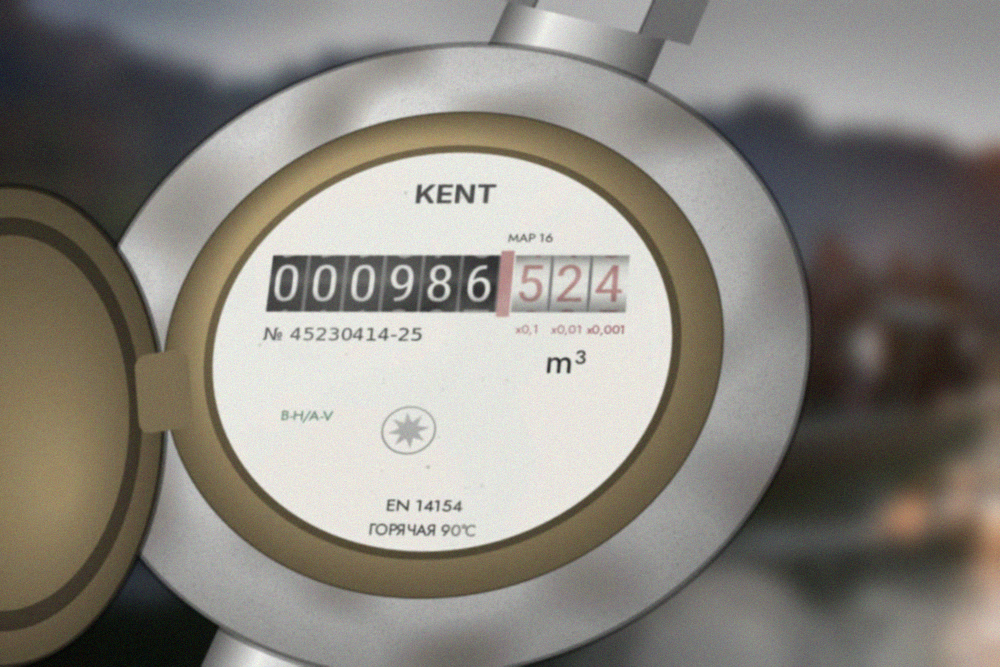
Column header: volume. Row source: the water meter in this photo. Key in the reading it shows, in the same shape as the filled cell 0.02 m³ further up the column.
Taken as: 986.524 m³
